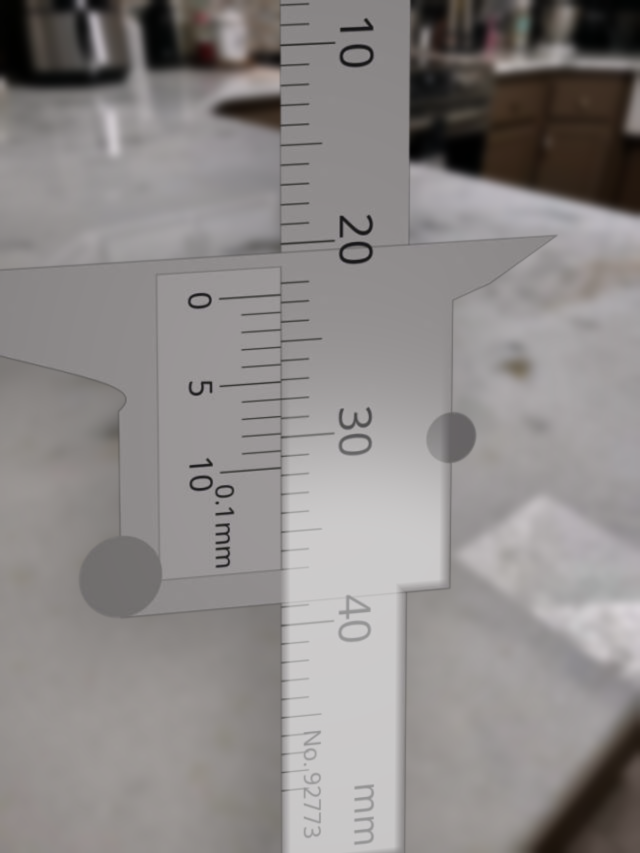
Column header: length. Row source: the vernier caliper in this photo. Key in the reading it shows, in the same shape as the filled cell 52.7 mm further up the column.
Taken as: 22.6 mm
